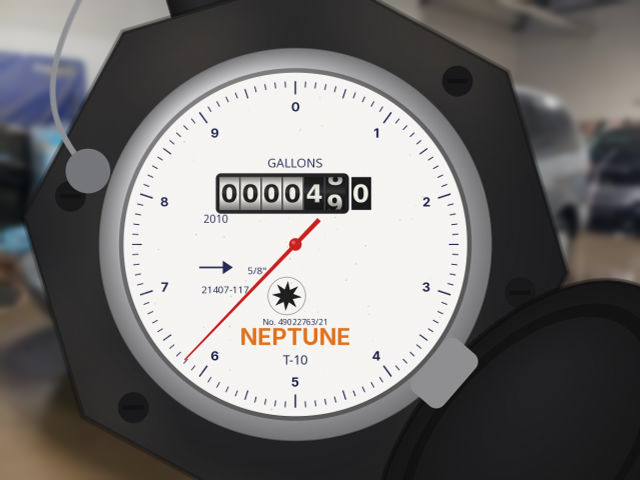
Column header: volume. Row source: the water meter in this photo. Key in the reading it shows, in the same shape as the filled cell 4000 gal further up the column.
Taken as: 486.2 gal
